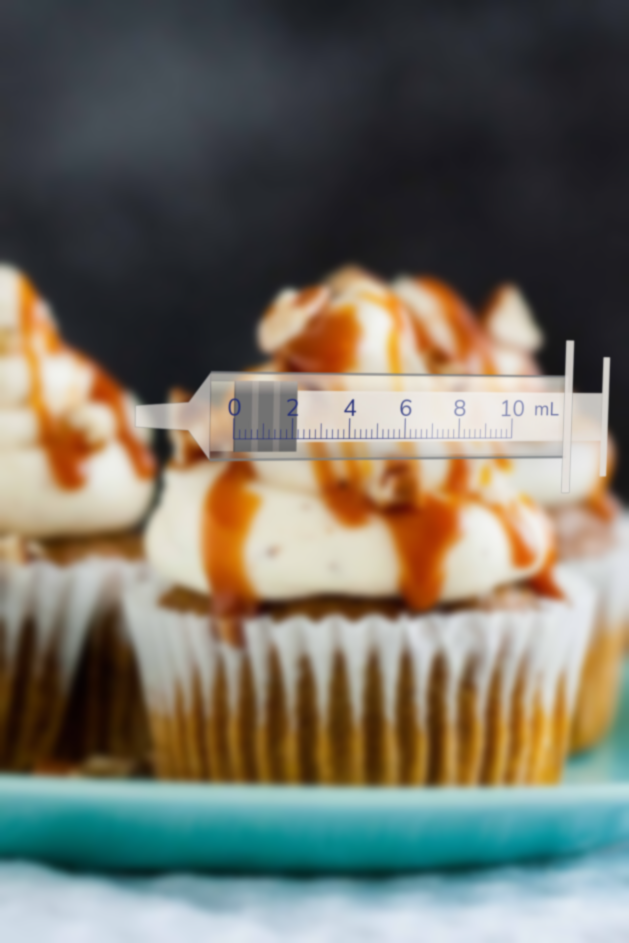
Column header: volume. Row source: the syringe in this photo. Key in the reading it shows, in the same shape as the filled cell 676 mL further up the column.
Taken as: 0 mL
